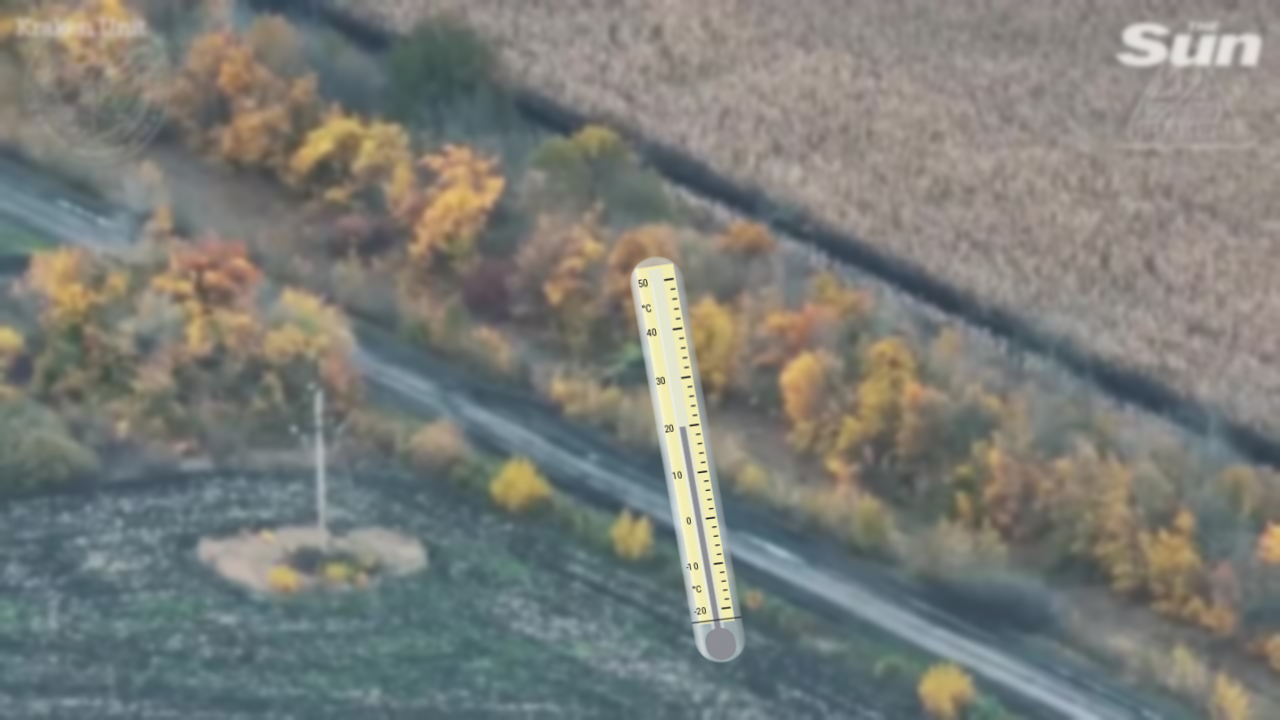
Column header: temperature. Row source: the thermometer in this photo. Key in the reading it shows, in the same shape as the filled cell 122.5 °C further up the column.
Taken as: 20 °C
